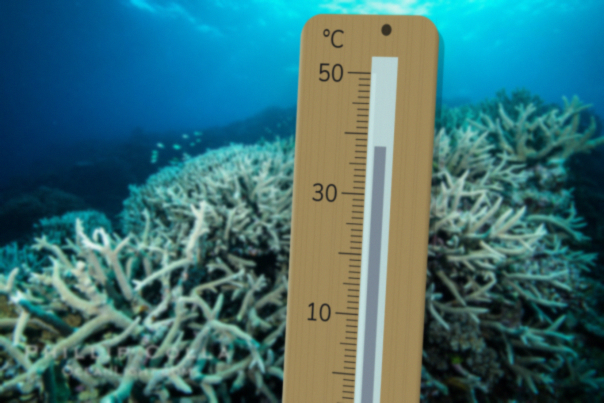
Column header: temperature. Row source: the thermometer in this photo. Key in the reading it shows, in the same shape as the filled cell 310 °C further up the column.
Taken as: 38 °C
